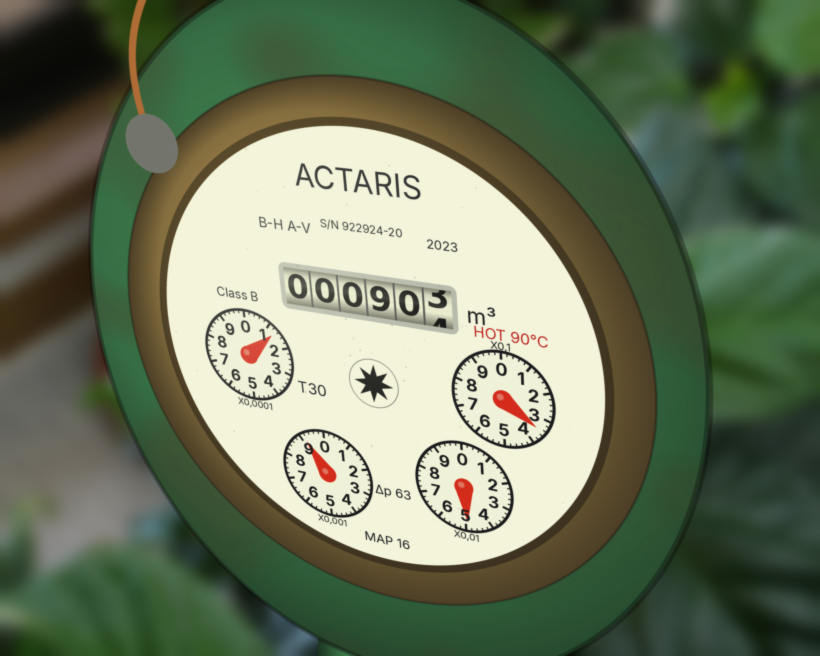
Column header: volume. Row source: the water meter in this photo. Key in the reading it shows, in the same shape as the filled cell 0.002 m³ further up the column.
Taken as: 903.3491 m³
